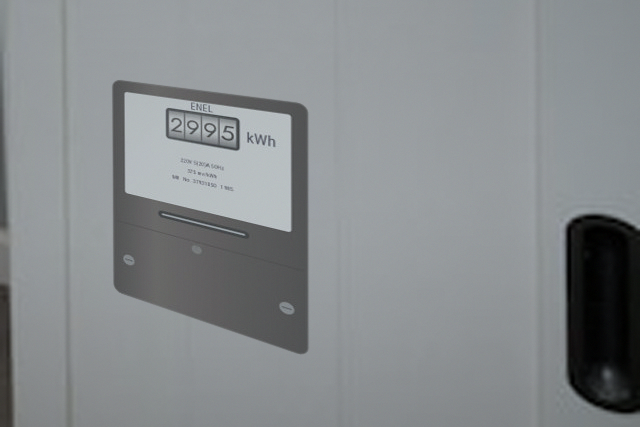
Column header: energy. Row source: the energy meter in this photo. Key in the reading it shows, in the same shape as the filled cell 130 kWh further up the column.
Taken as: 2995 kWh
